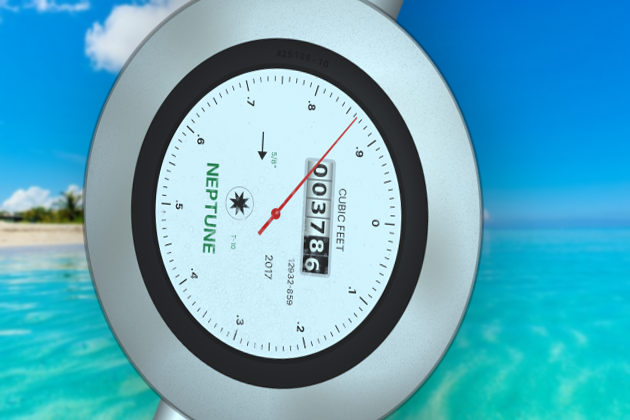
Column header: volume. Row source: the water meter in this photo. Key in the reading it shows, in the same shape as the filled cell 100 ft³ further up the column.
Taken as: 3785.86 ft³
